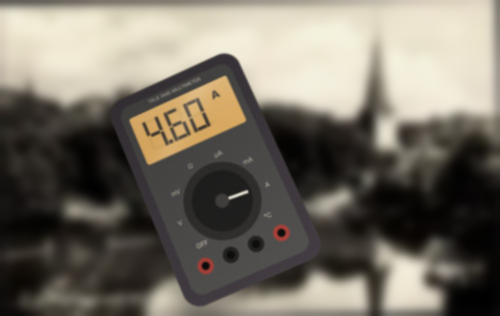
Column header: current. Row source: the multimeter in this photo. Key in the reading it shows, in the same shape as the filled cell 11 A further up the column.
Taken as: 4.60 A
